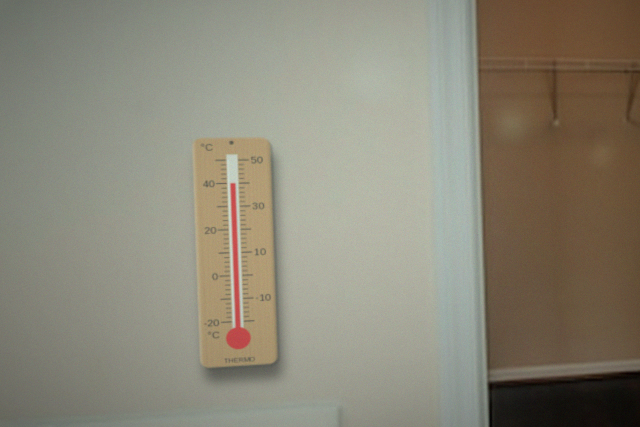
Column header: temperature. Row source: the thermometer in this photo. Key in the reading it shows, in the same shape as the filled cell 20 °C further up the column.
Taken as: 40 °C
